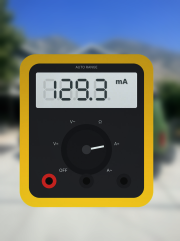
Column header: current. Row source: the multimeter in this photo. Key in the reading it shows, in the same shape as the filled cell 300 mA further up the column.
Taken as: 129.3 mA
